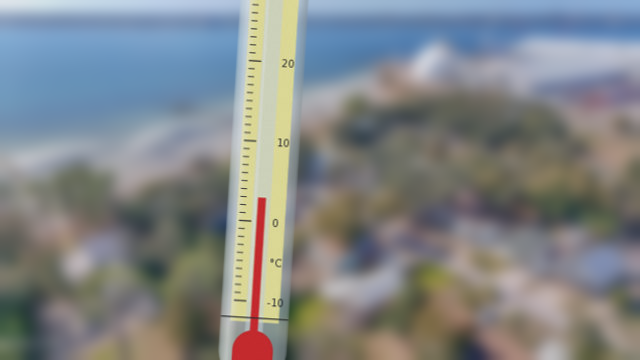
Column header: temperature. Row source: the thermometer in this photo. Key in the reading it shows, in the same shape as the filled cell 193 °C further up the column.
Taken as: 3 °C
